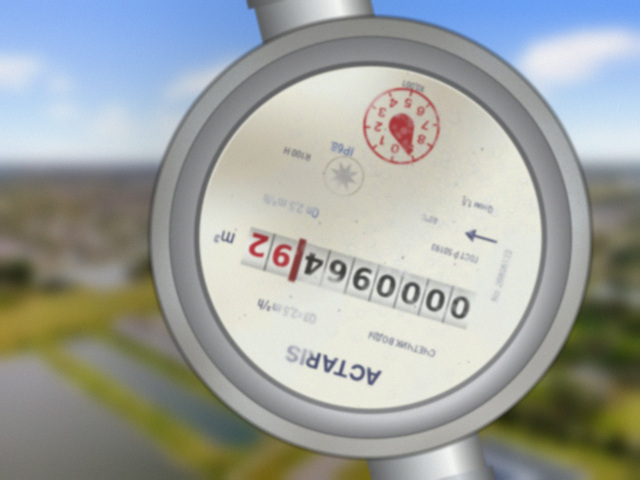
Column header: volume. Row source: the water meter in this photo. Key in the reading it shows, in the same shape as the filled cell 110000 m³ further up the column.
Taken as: 964.919 m³
